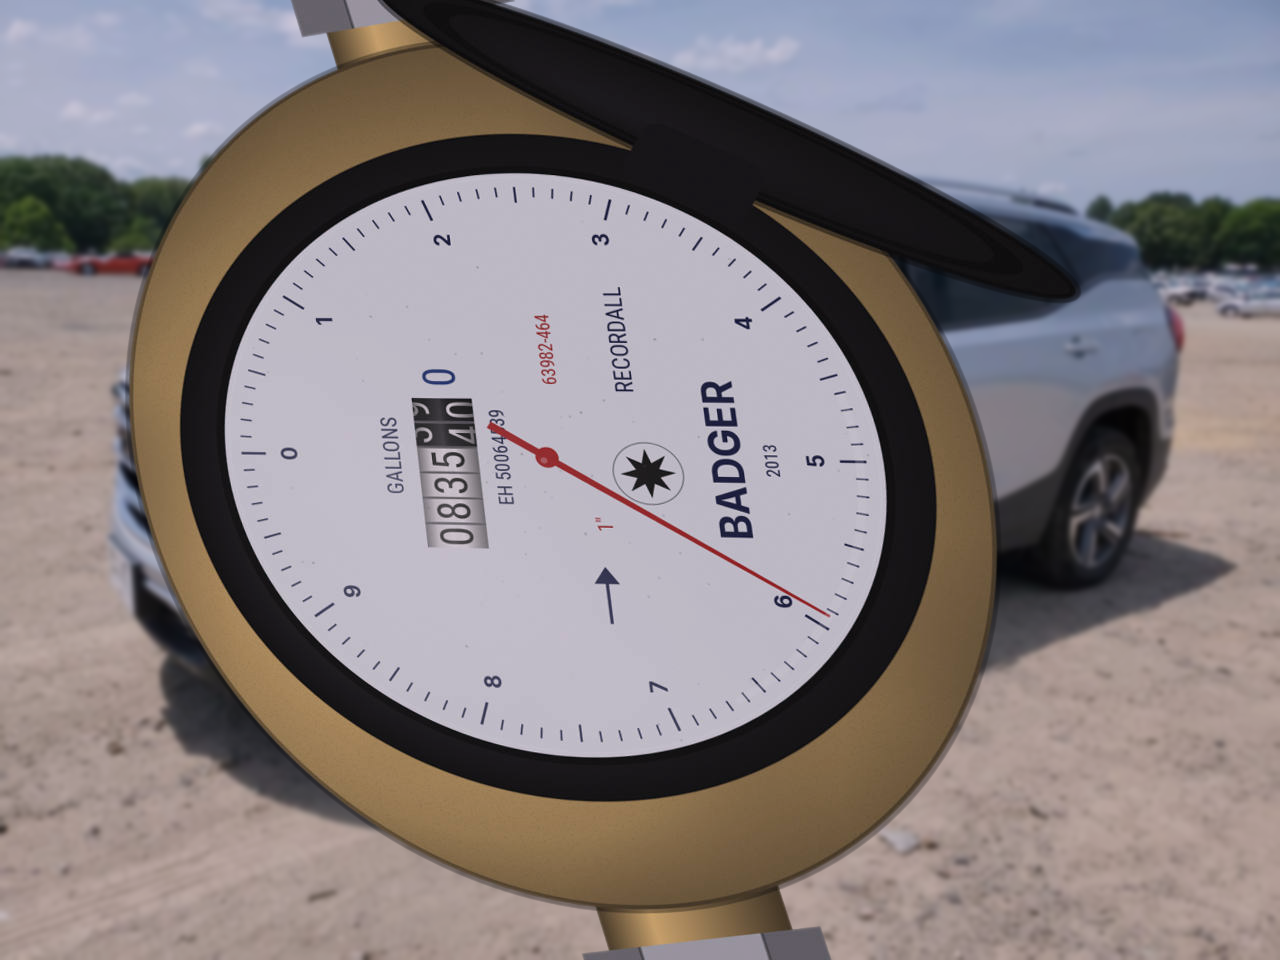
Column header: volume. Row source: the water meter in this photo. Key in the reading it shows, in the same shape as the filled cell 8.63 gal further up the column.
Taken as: 835395.9 gal
